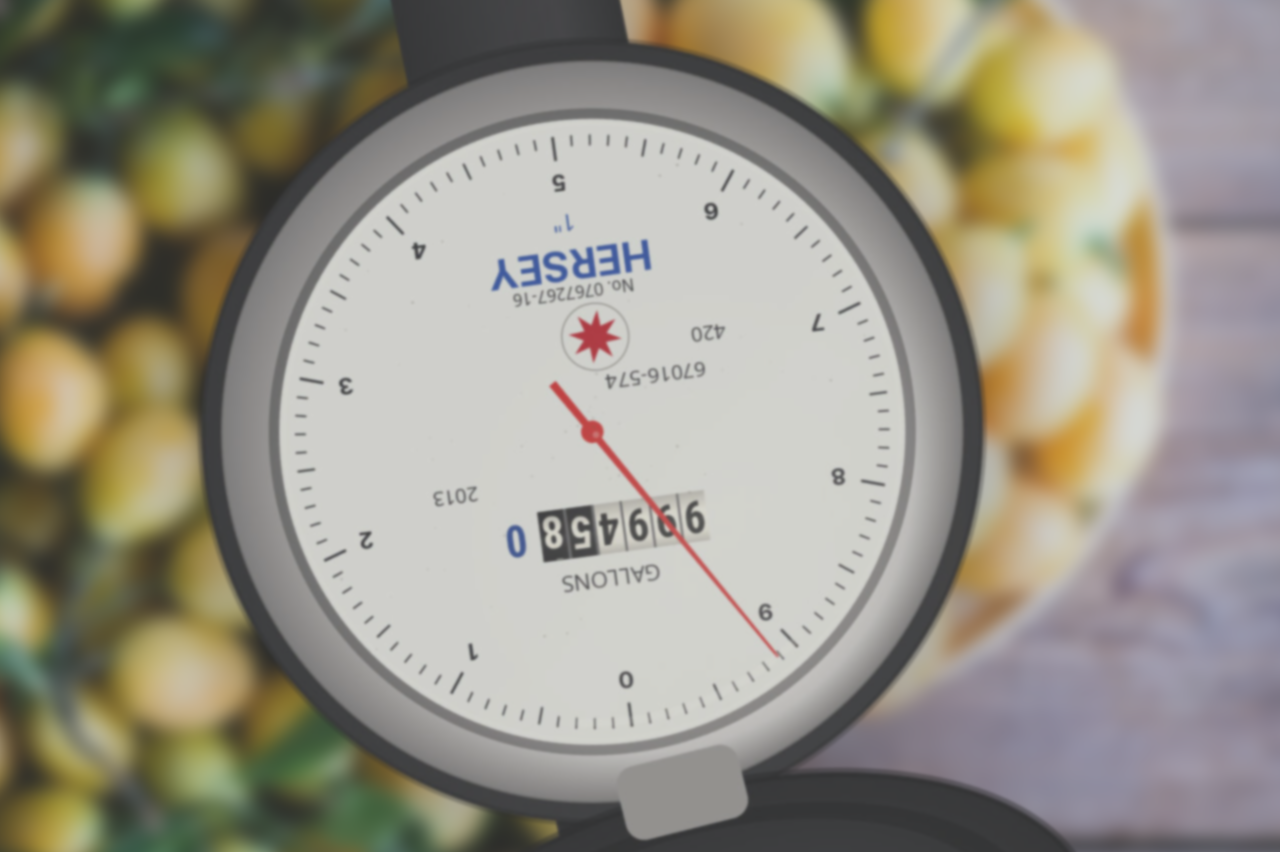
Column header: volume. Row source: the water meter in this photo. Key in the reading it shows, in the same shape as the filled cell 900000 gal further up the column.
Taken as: 9994579.1 gal
